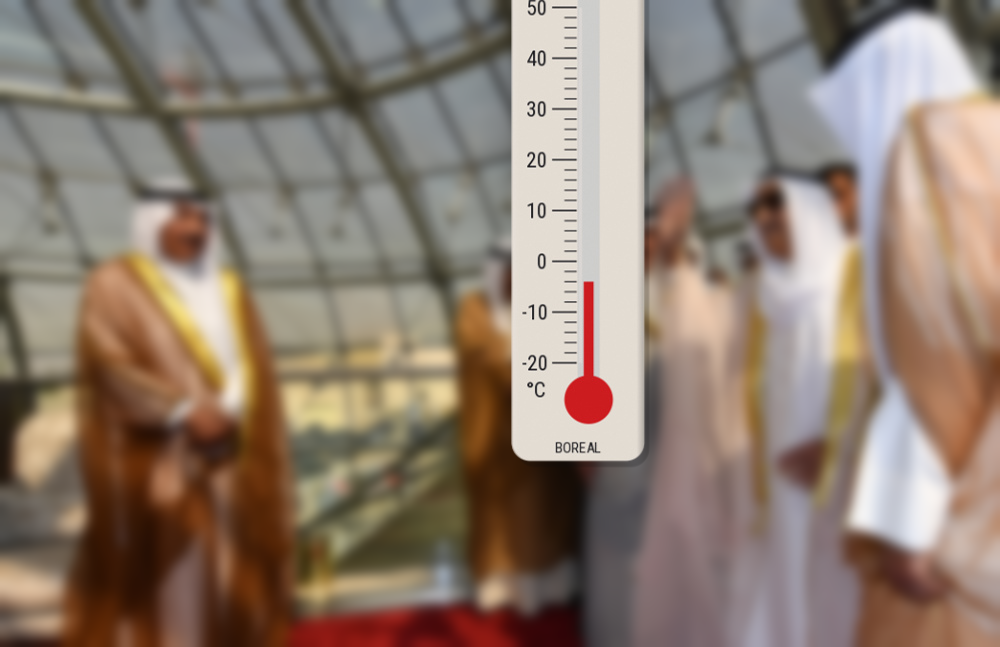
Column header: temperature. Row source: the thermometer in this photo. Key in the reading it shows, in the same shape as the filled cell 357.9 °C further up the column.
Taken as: -4 °C
